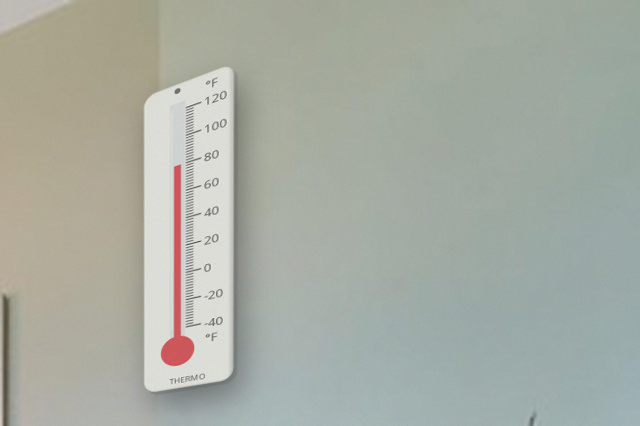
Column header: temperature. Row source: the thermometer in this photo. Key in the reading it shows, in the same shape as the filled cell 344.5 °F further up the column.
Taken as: 80 °F
